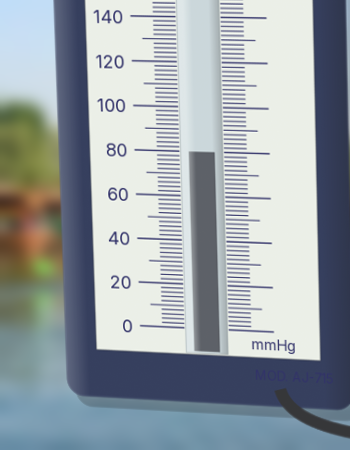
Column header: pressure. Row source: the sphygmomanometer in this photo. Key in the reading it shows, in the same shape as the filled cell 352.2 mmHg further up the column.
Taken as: 80 mmHg
